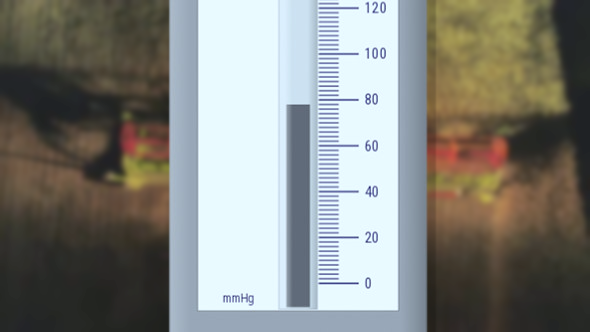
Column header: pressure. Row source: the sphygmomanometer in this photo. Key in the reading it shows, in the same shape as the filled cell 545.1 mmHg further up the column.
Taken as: 78 mmHg
